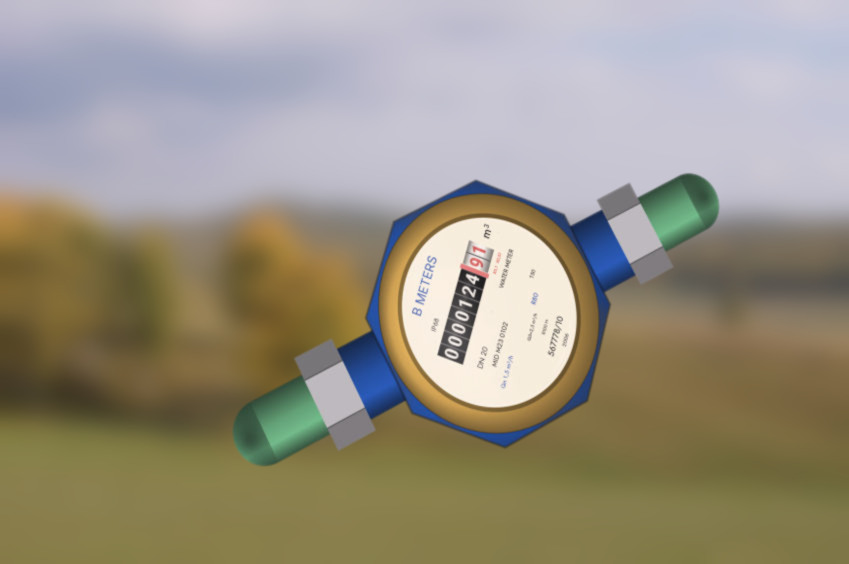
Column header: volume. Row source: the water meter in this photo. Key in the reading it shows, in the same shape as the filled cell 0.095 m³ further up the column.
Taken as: 124.91 m³
